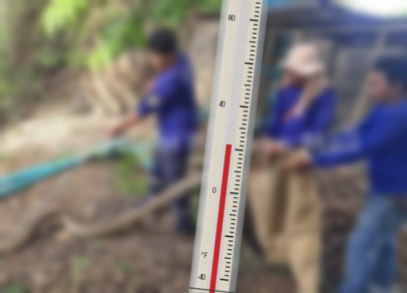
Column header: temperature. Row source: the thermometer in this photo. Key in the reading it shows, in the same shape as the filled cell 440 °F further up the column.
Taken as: 22 °F
